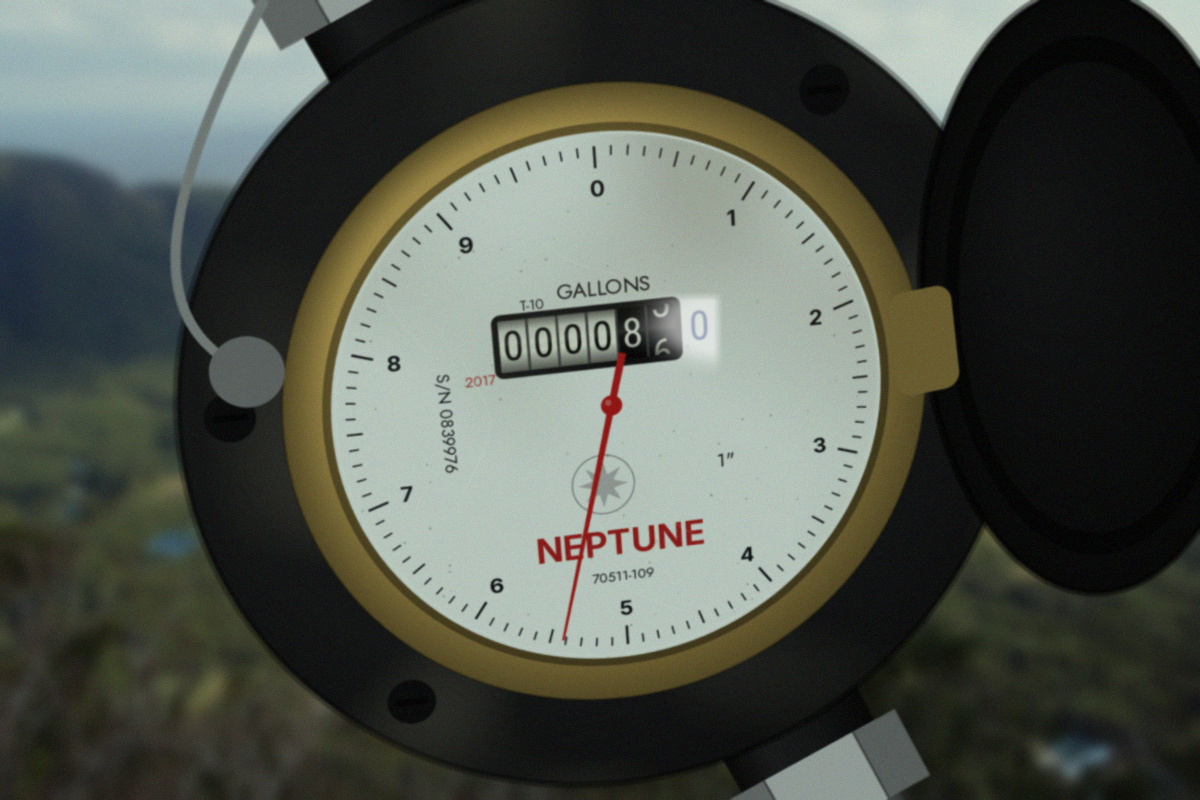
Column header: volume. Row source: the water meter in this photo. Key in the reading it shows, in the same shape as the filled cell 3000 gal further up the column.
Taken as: 855.4 gal
